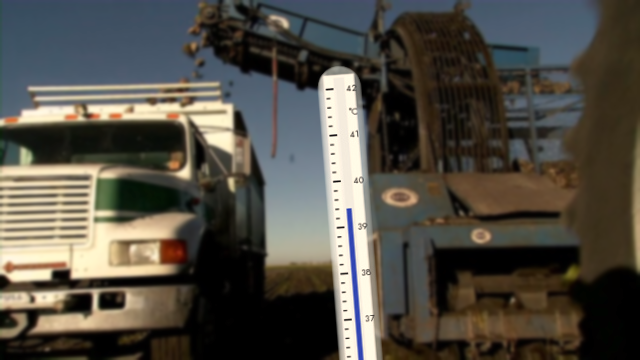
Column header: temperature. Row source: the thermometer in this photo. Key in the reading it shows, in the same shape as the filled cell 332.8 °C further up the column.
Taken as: 39.4 °C
